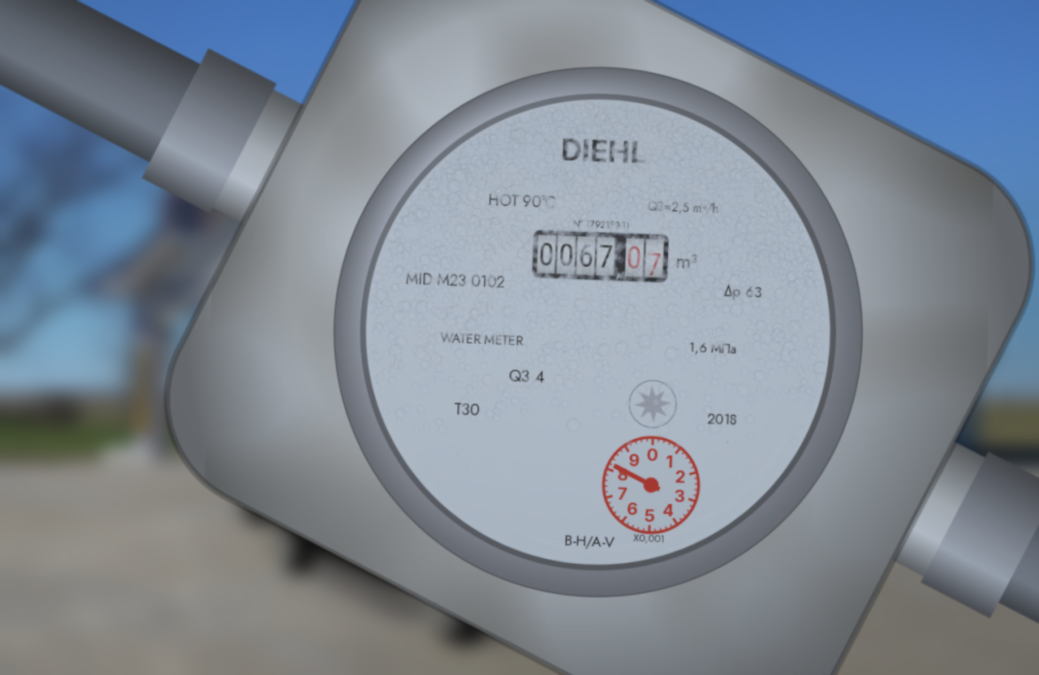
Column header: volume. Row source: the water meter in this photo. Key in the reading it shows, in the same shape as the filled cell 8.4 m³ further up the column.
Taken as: 67.068 m³
